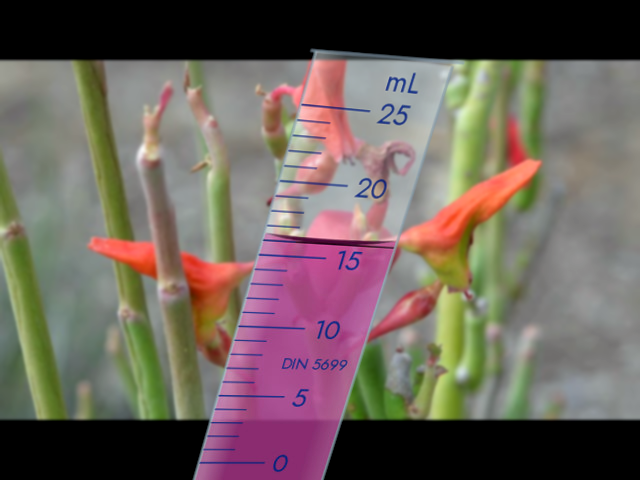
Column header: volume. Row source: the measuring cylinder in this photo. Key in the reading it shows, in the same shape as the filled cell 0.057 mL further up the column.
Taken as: 16 mL
